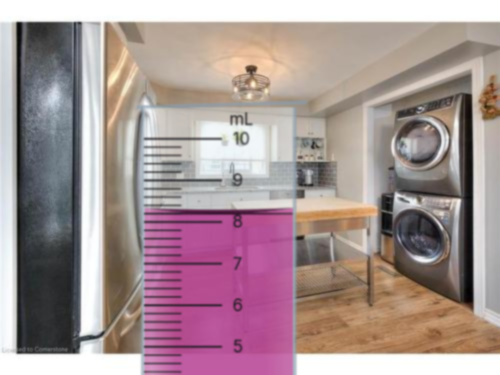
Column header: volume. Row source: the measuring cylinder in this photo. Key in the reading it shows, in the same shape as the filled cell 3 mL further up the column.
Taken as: 8.2 mL
